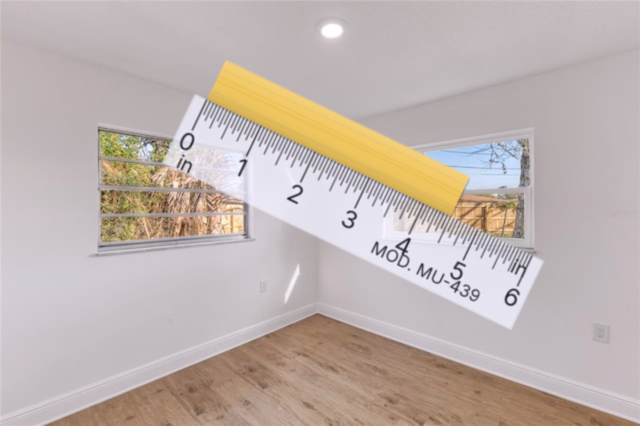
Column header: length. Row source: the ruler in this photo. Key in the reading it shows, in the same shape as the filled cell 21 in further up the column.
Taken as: 4.5 in
